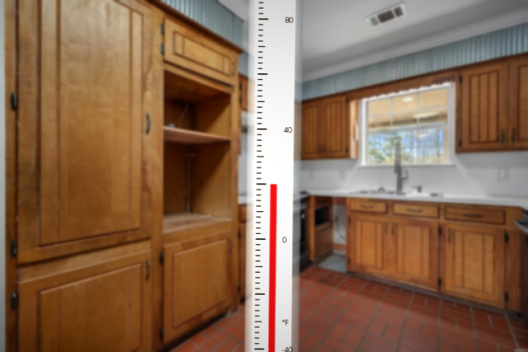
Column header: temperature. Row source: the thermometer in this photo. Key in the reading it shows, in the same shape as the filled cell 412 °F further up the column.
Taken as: 20 °F
